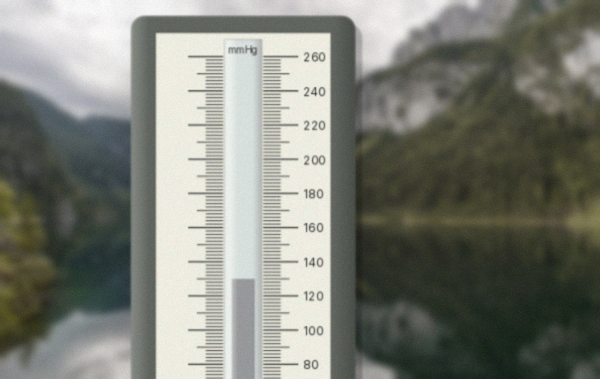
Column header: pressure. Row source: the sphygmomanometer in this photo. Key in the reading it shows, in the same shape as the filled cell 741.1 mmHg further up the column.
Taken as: 130 mmHg
